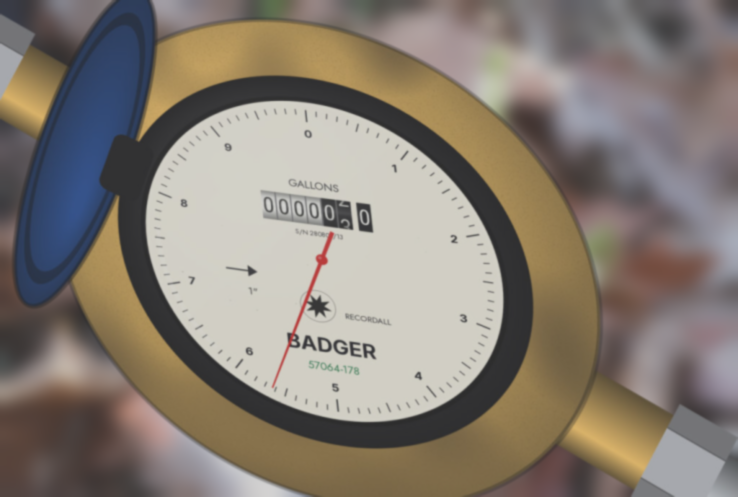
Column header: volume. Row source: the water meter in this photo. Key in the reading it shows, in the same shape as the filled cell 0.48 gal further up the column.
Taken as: 25.6 gal
